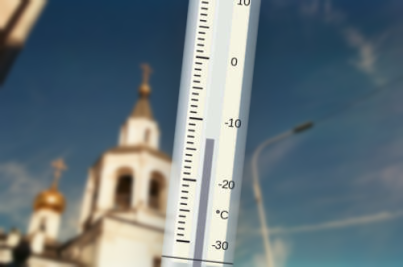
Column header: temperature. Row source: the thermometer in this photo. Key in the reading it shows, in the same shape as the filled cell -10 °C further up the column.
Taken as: -13 °C
